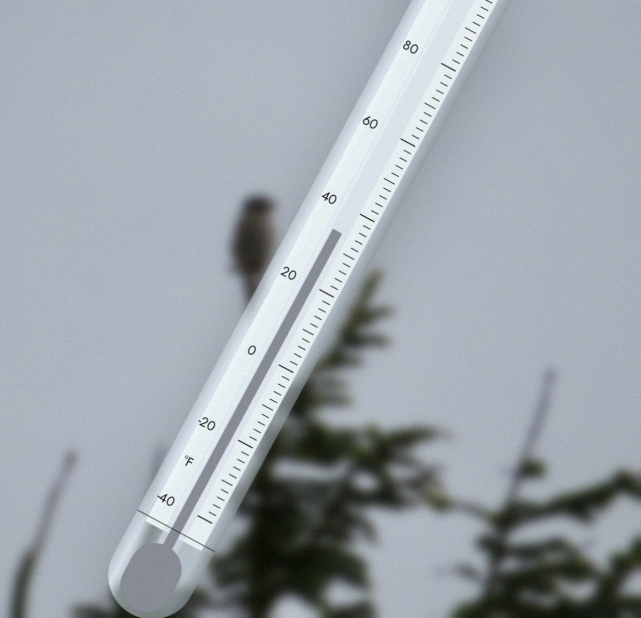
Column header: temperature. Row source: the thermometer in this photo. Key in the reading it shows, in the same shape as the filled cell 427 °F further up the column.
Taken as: 34 °F
